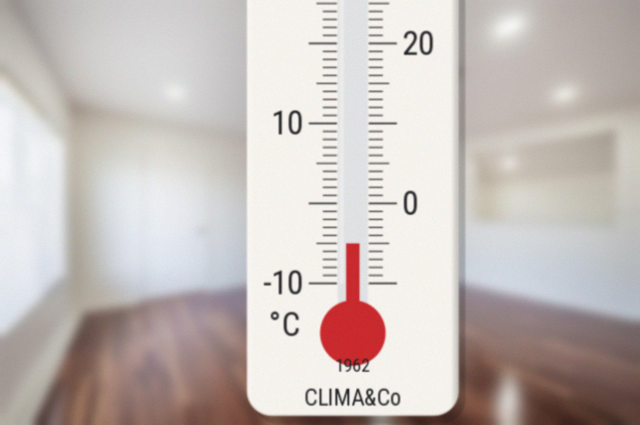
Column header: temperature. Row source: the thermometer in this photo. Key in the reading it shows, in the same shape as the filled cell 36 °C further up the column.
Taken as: -5 °C
